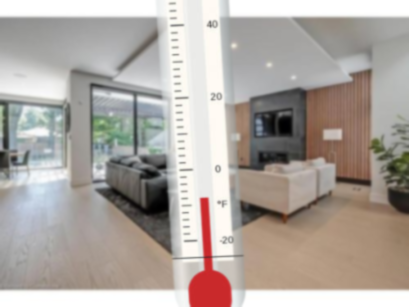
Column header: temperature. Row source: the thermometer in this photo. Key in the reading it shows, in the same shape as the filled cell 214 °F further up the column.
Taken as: -8 °F
